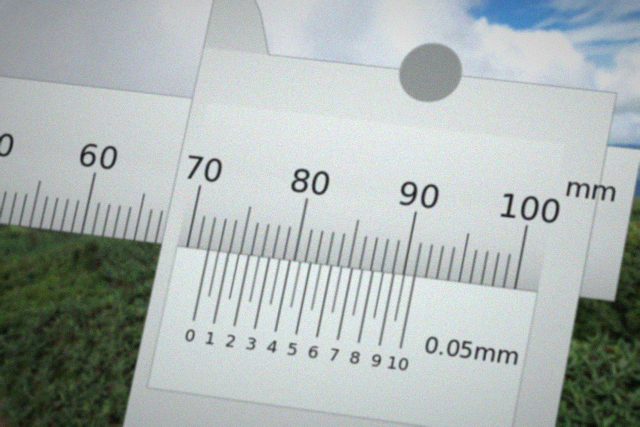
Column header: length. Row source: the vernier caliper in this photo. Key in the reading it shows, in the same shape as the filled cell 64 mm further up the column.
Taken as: 72.0 mm
